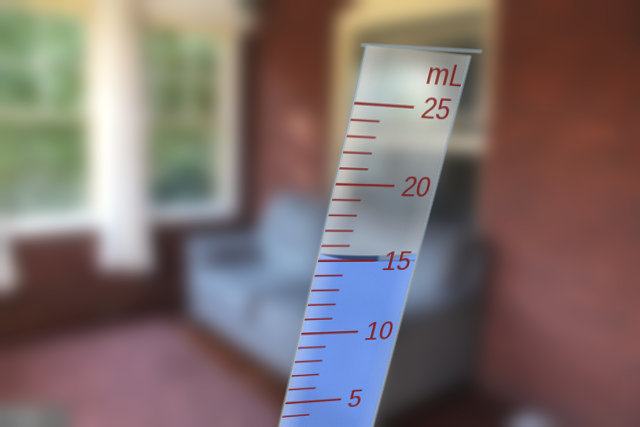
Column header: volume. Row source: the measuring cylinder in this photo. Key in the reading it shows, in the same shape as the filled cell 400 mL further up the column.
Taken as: 15 mL
